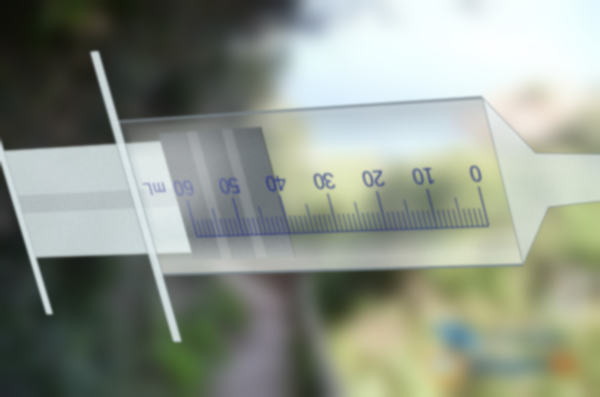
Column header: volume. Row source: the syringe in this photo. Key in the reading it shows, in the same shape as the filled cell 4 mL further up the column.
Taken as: 40 mL
